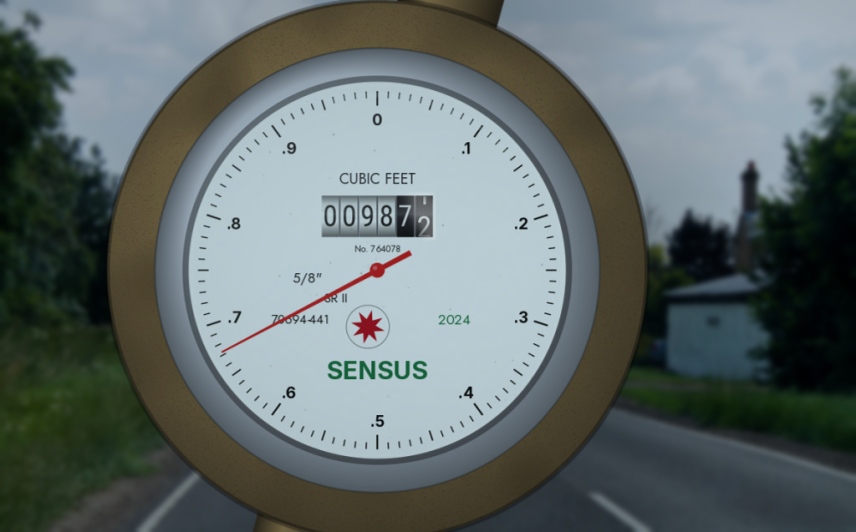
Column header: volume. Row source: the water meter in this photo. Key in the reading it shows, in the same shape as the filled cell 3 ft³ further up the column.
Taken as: 9871.67 ft³
